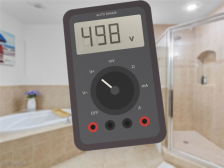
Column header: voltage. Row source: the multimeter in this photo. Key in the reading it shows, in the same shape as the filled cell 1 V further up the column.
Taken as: 498 V
